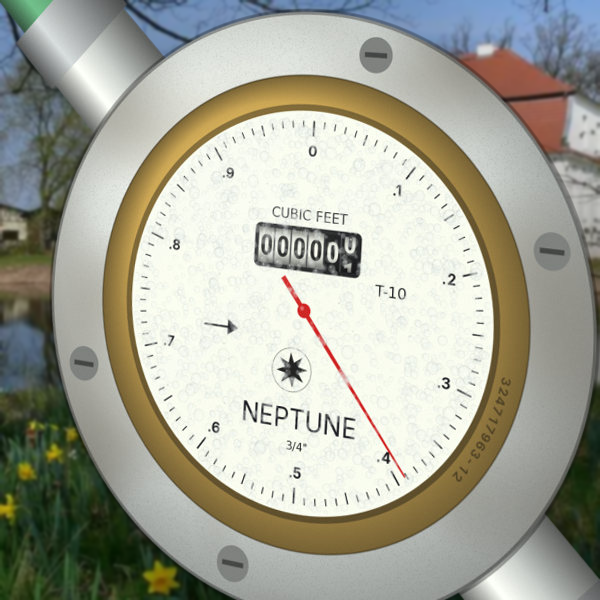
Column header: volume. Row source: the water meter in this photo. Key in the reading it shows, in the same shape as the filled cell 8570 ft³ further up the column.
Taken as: 0.39 ft³
